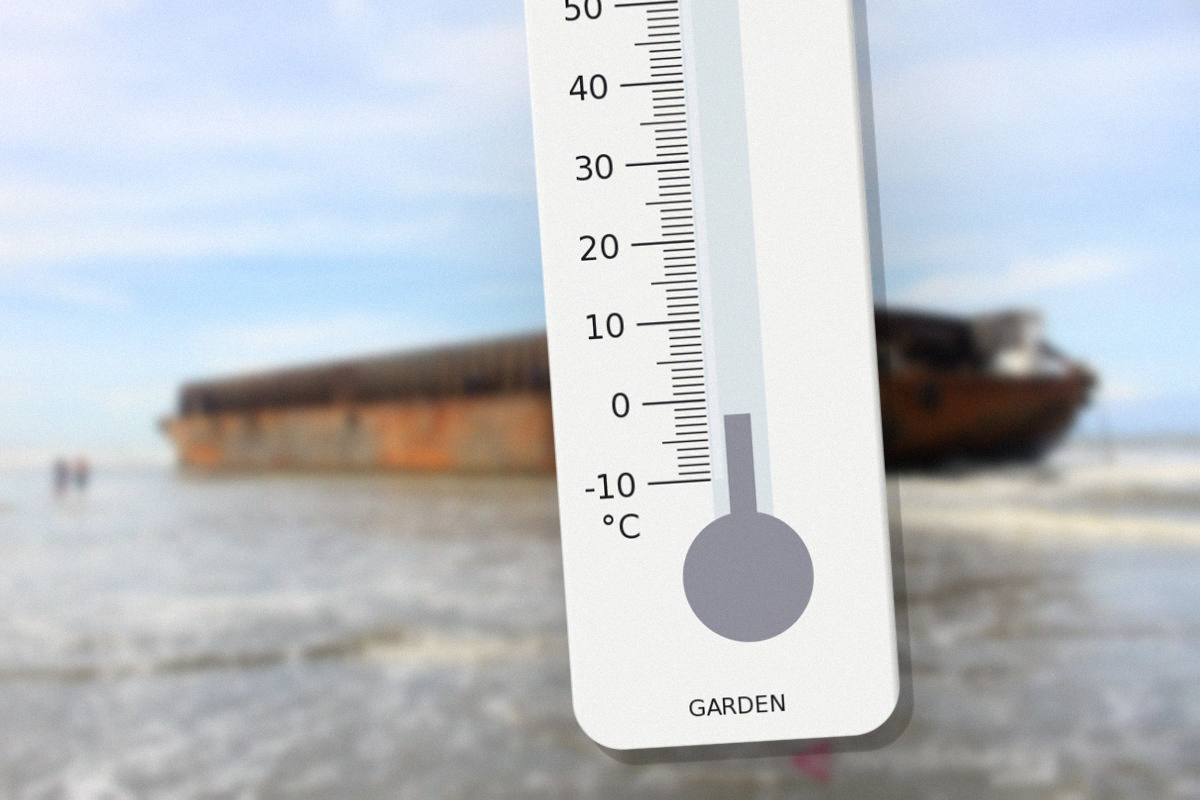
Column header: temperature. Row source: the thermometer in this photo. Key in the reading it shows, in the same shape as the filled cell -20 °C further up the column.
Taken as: -2 °C
